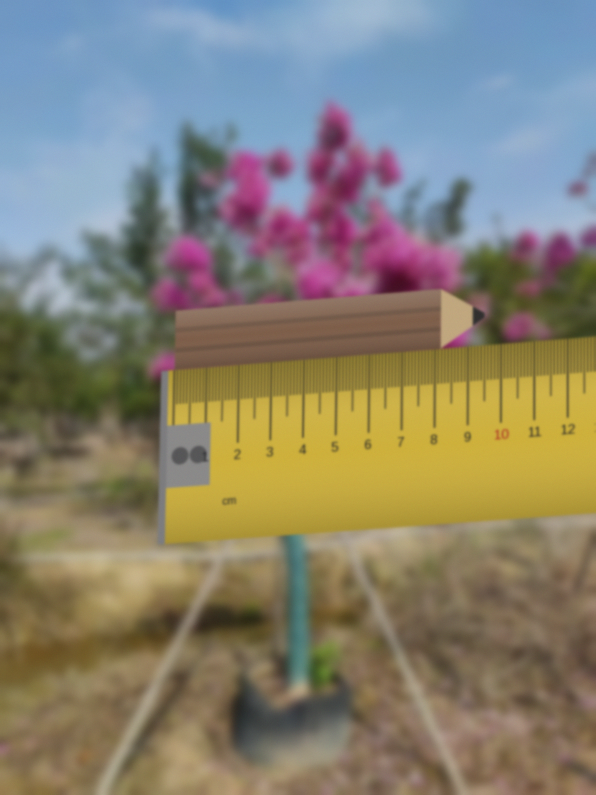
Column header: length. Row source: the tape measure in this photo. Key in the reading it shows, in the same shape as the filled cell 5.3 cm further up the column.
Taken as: 9.5 cm
